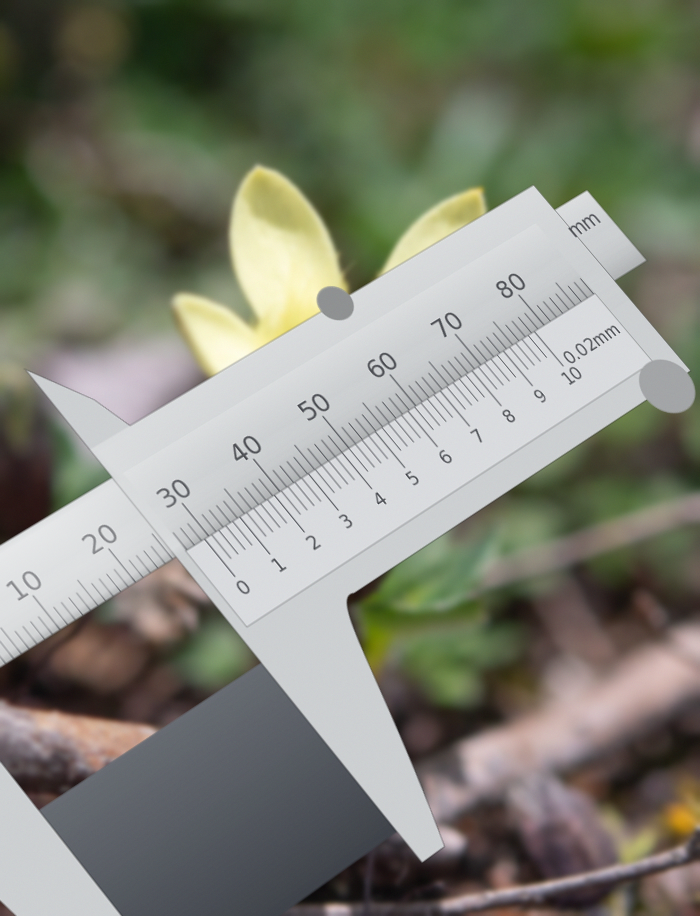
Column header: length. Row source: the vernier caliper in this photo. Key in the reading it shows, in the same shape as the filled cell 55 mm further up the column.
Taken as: 29.4 mm
